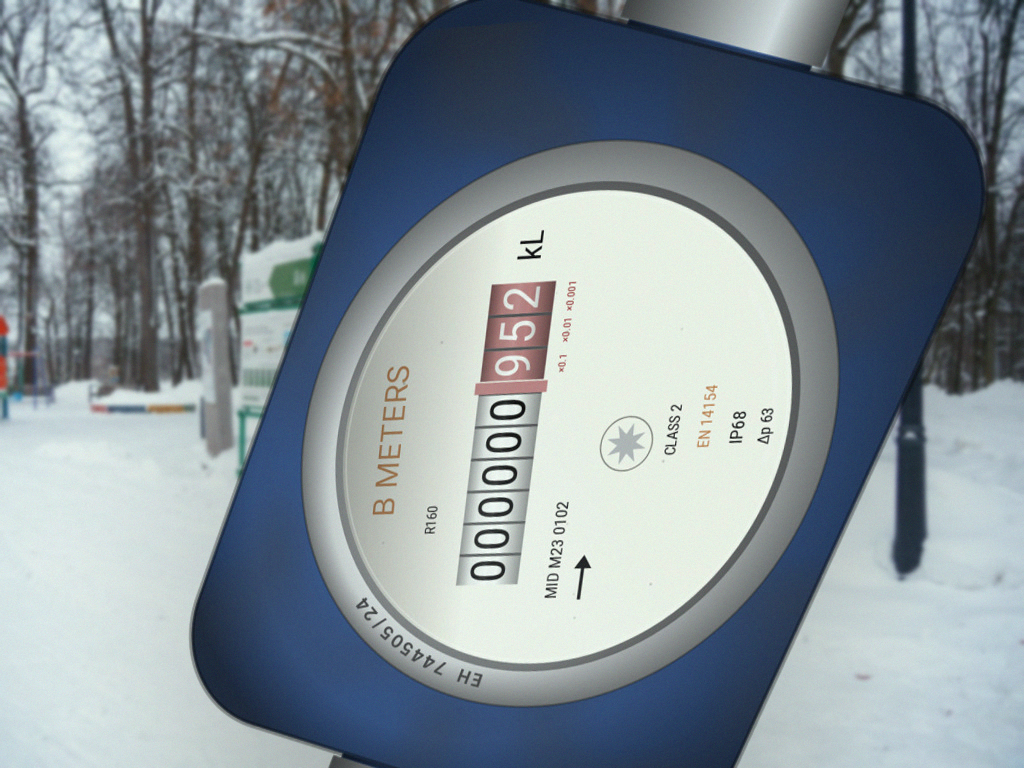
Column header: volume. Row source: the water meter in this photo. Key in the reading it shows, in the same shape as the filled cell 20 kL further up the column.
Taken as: 0.952 kL
